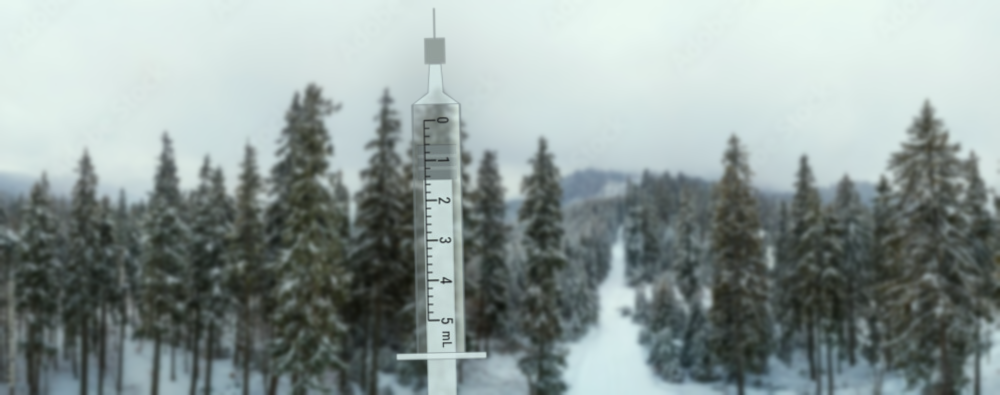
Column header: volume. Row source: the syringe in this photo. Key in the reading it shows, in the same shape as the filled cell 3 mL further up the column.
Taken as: 0.6 mL
